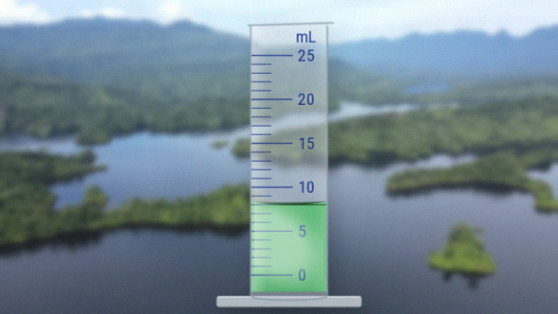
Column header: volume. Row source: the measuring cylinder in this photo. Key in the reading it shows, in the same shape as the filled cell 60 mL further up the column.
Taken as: 8 mL
